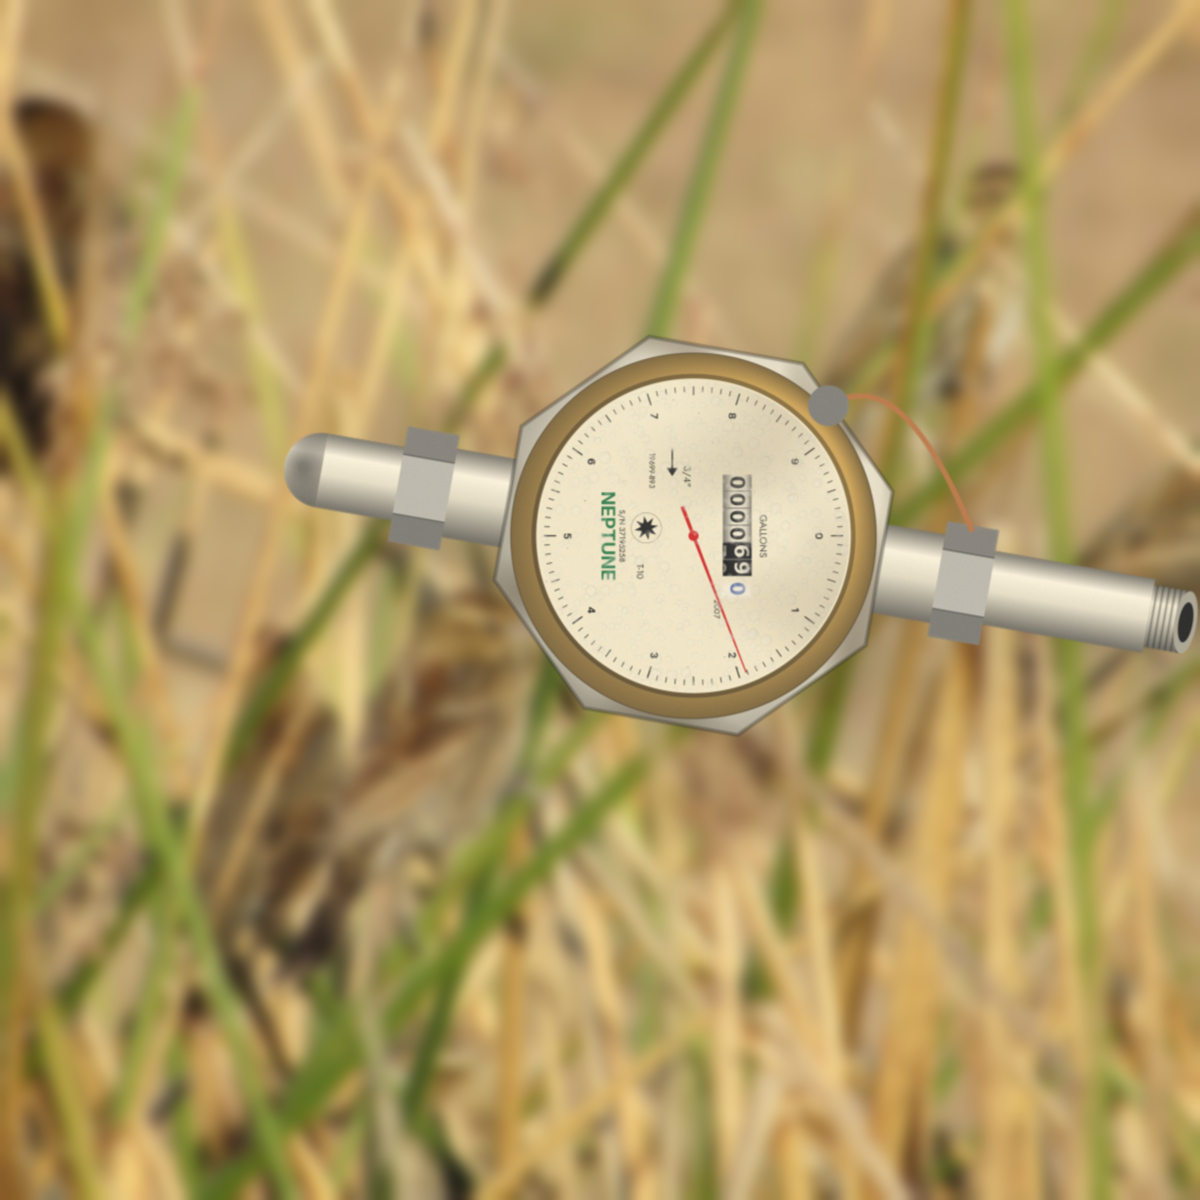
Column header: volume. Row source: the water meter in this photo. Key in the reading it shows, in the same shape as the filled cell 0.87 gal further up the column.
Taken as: 691.9 gal
